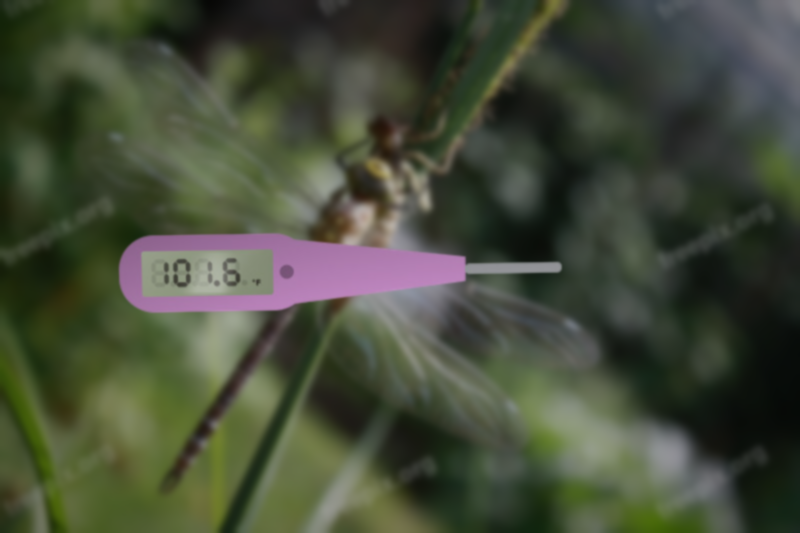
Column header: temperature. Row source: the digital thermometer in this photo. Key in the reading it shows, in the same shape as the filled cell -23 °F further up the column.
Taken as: 101.6 °F
